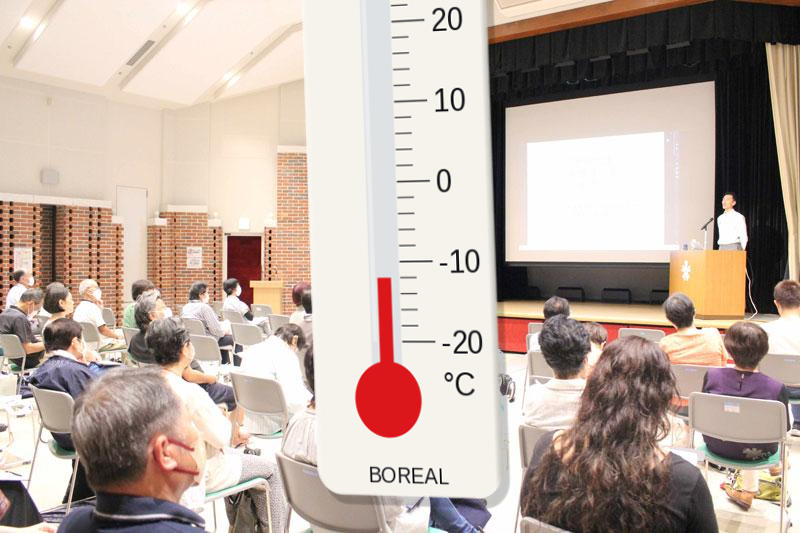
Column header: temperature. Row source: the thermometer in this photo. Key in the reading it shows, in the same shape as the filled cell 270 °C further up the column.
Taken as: -12 °C
